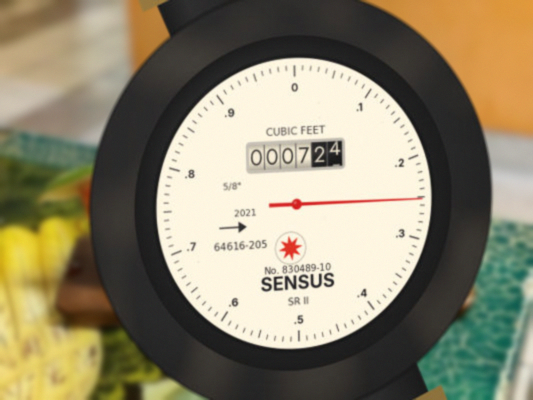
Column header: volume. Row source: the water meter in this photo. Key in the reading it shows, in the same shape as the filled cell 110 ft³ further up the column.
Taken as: 724.25 ft³
